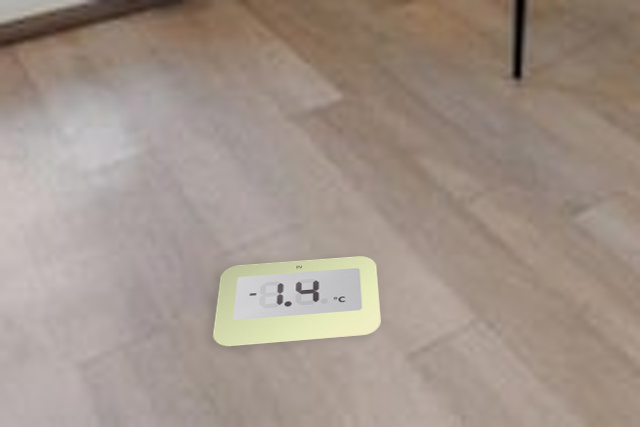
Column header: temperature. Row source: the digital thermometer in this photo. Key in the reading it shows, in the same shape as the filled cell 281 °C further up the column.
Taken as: -1.4 °C
